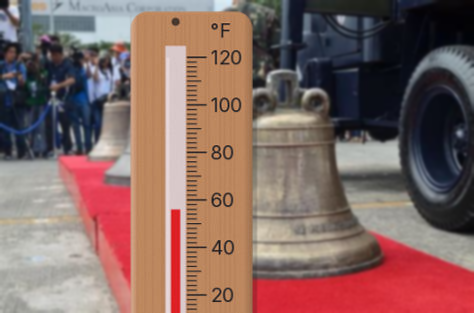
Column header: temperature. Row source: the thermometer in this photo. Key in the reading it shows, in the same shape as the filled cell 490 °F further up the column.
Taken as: 56 °F
